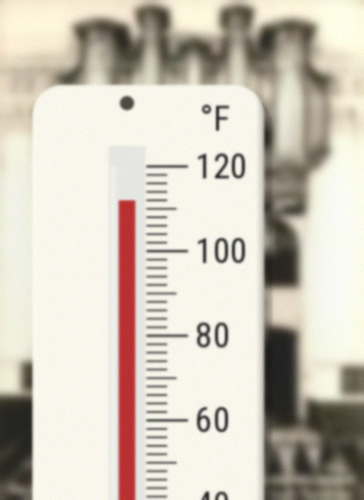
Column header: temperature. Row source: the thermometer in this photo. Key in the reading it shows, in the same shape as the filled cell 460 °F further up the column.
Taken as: 112 °F
